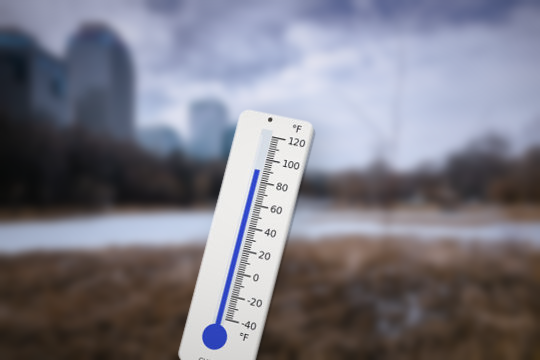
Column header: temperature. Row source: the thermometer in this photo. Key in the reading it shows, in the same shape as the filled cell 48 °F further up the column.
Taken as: 90 °F
